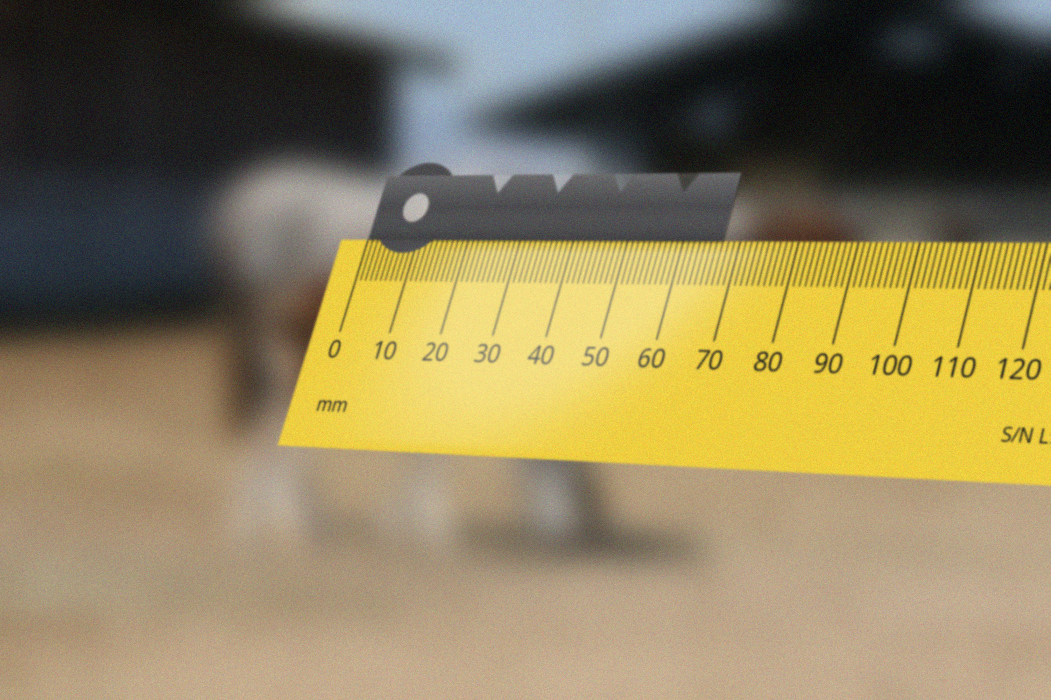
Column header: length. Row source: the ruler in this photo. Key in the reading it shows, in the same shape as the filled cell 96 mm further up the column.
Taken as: 67 mm
